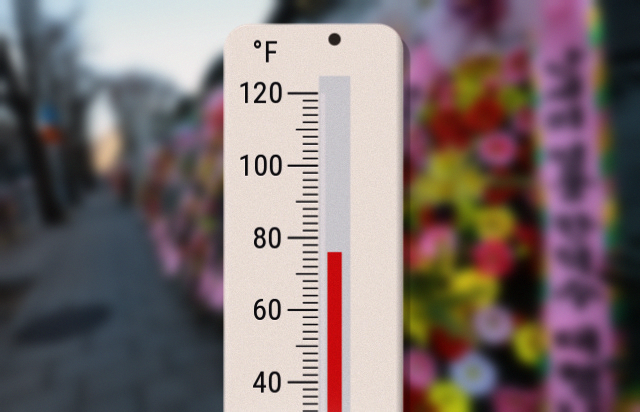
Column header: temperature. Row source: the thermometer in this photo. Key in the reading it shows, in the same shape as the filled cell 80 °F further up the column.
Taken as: 76 °F
